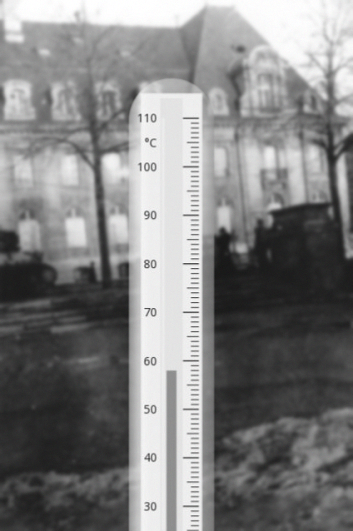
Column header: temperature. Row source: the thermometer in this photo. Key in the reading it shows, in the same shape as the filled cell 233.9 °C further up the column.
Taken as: 58 °C
